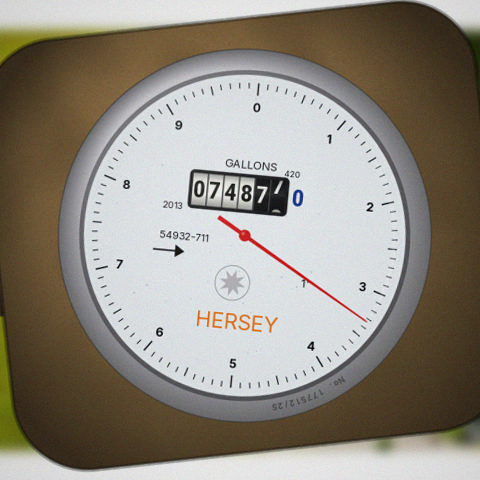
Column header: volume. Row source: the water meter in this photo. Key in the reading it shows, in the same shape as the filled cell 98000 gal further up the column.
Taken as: 748773.3 gal
